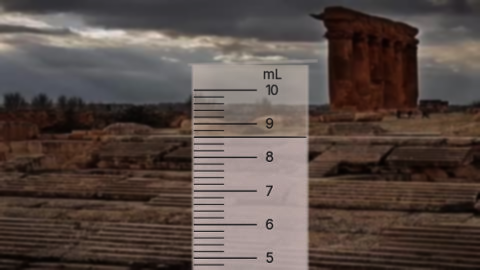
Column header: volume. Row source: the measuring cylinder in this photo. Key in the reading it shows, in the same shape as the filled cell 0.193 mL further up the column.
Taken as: 8.6 mL
